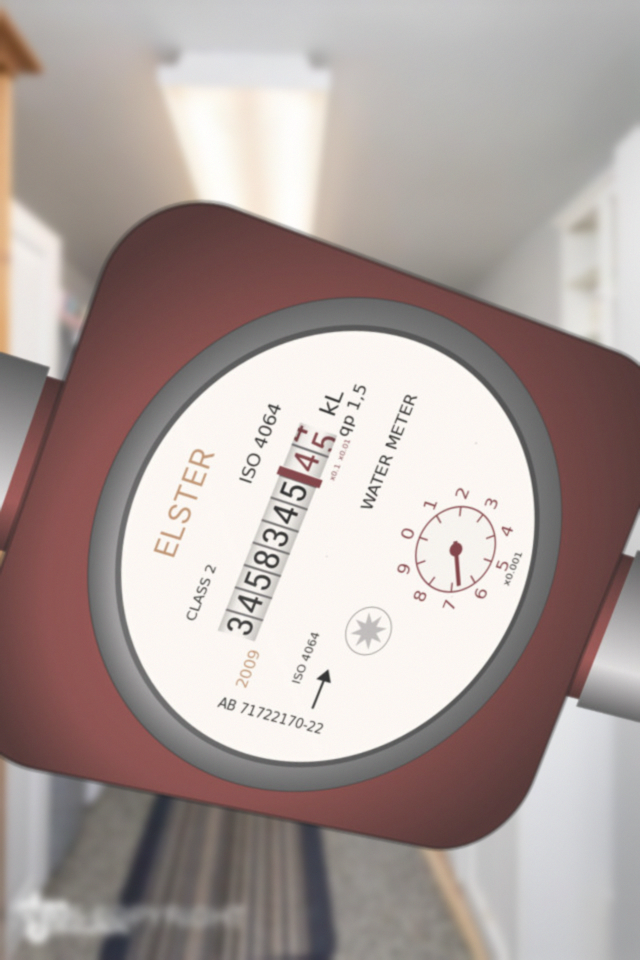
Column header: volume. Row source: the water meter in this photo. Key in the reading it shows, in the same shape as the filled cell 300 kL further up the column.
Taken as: 3458345.446 kL
